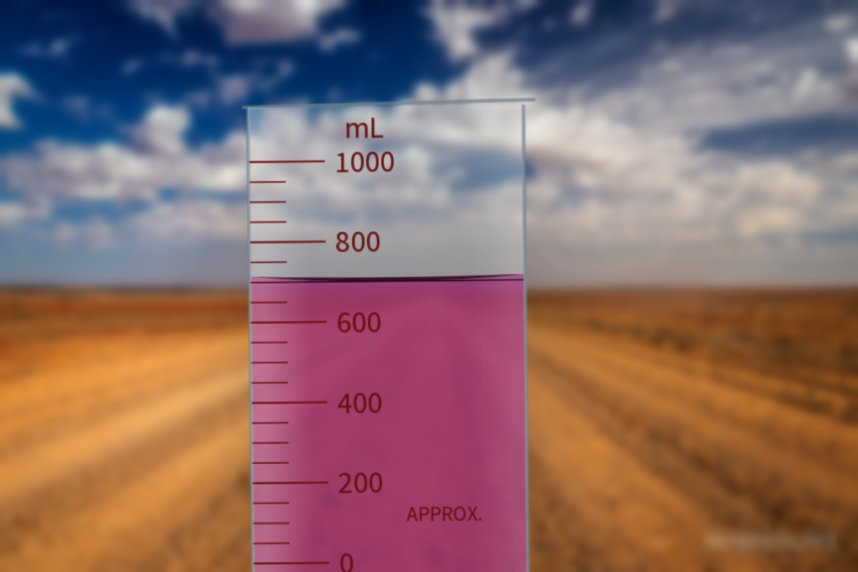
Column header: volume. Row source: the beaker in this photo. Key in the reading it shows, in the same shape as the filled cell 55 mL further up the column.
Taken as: 700 mL
